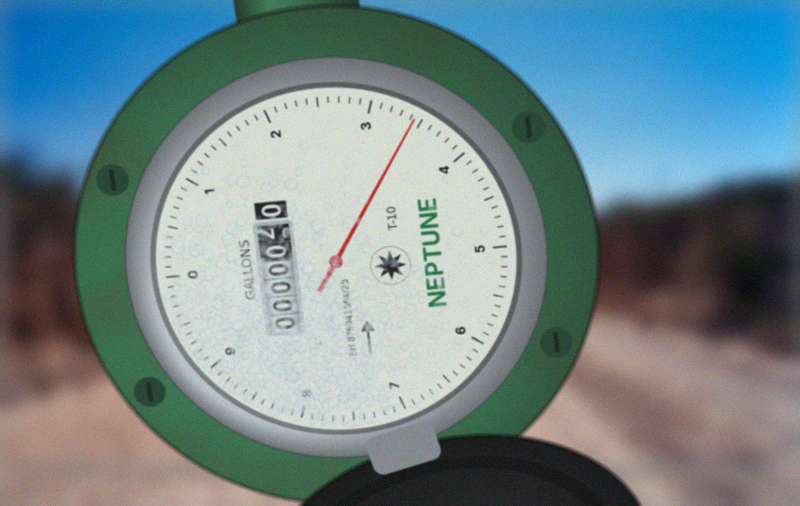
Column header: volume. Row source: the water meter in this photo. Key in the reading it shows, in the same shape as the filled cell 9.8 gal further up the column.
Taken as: 23.4 gal
